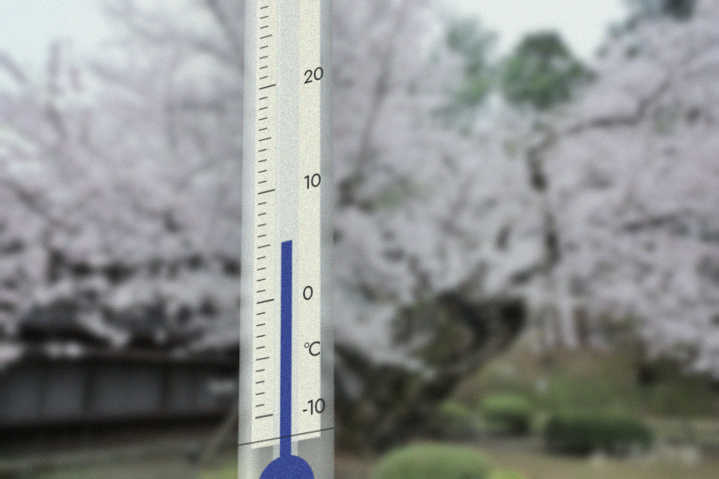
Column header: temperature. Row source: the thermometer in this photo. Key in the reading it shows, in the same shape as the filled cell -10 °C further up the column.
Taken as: 5 °C
